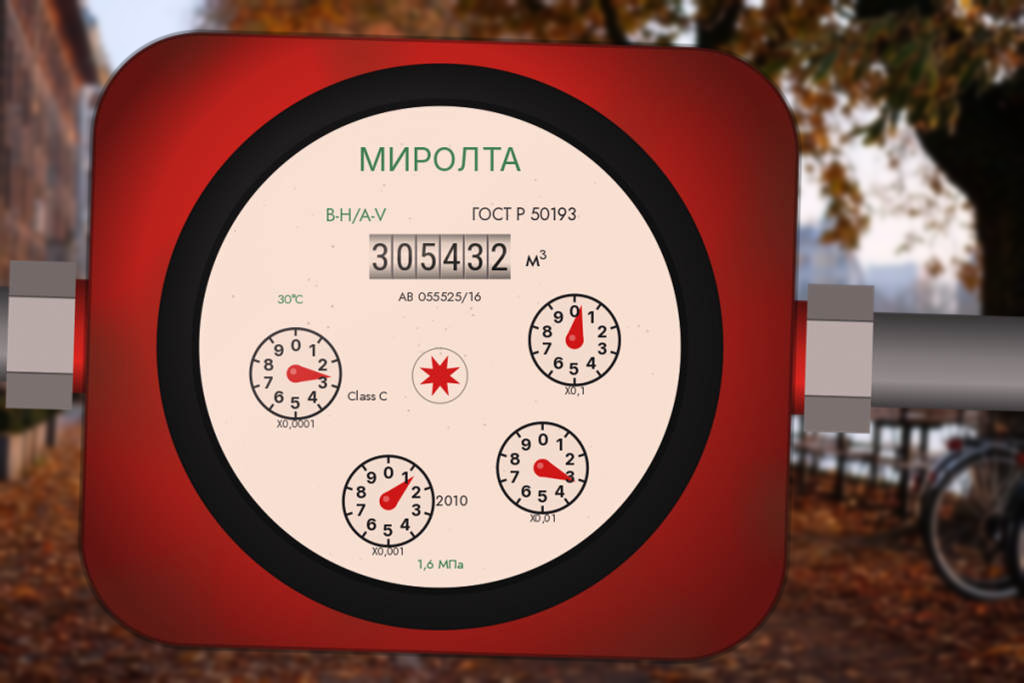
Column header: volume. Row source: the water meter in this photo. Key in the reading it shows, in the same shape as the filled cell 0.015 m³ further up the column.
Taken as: 305432.0312 m³
